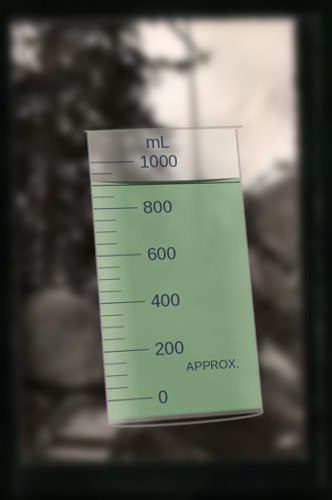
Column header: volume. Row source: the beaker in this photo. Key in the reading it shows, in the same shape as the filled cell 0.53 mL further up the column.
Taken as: 900 mL
